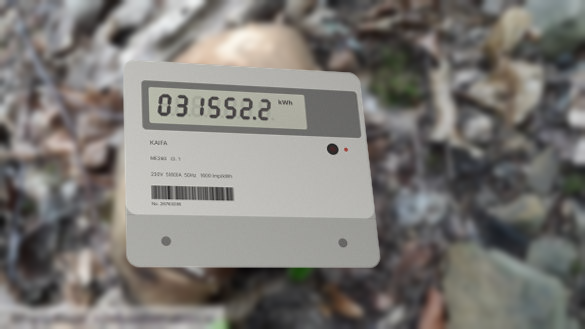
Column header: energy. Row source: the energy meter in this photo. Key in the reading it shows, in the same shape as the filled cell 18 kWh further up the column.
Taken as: 31552.2 kWh
